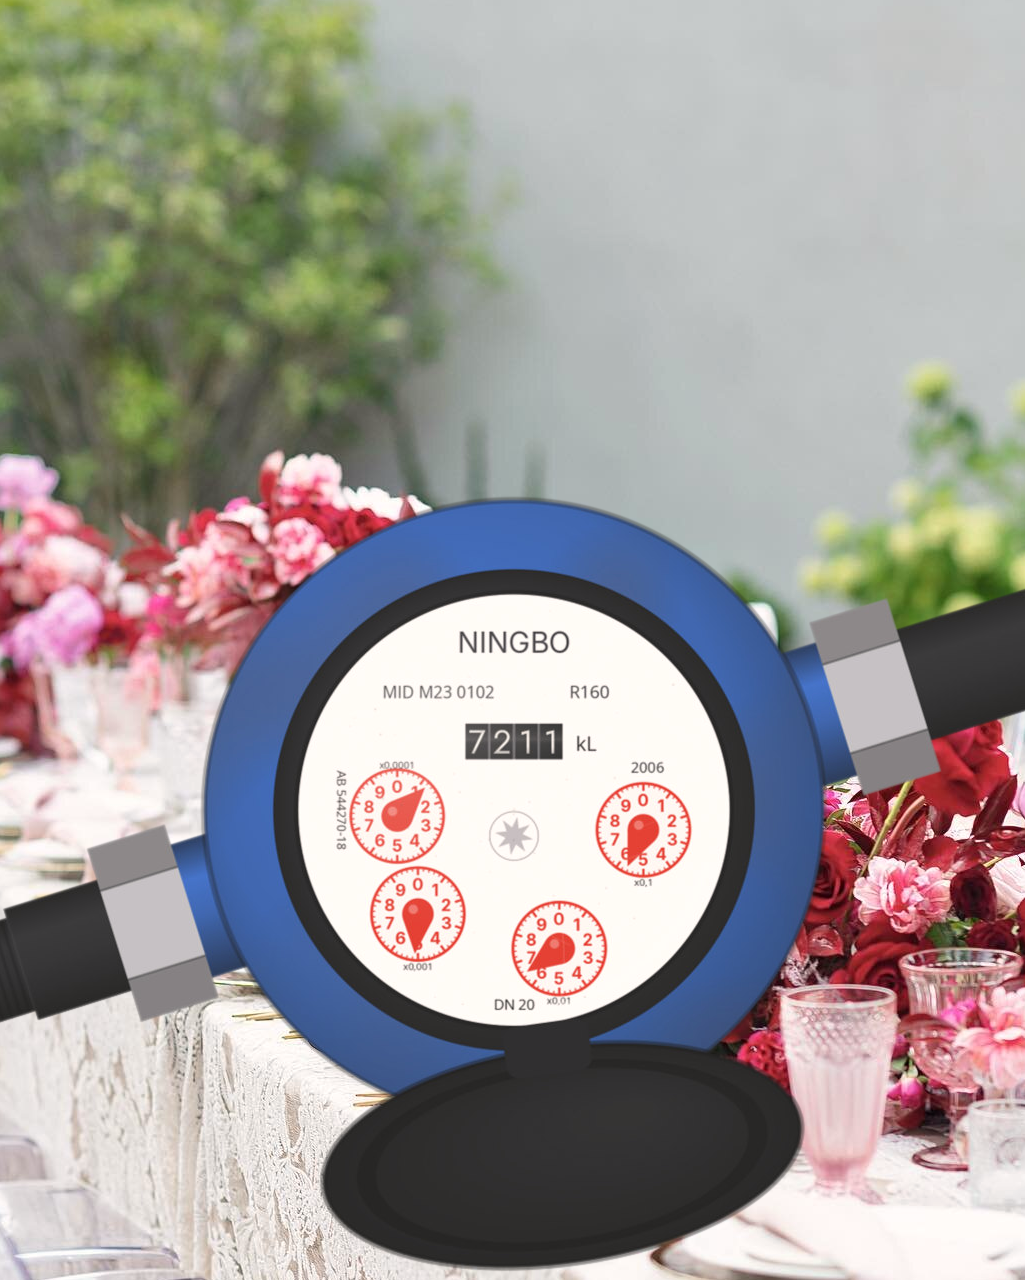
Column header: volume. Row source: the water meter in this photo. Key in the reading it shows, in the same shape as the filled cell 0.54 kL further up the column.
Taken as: 7211.5651 kL
